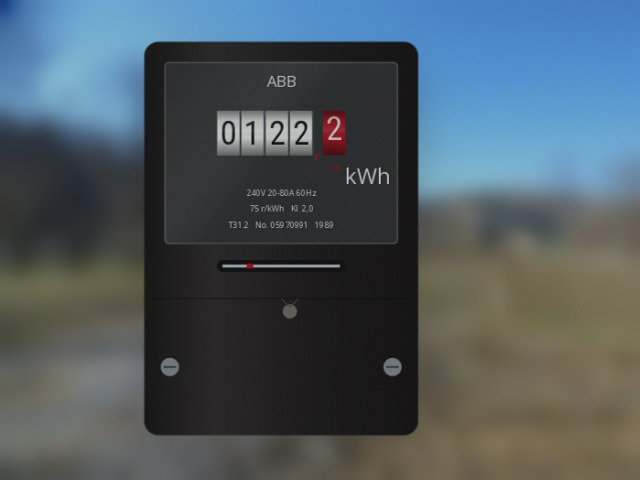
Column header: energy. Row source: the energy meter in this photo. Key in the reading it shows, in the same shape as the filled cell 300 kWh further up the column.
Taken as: 122.2 kWh
